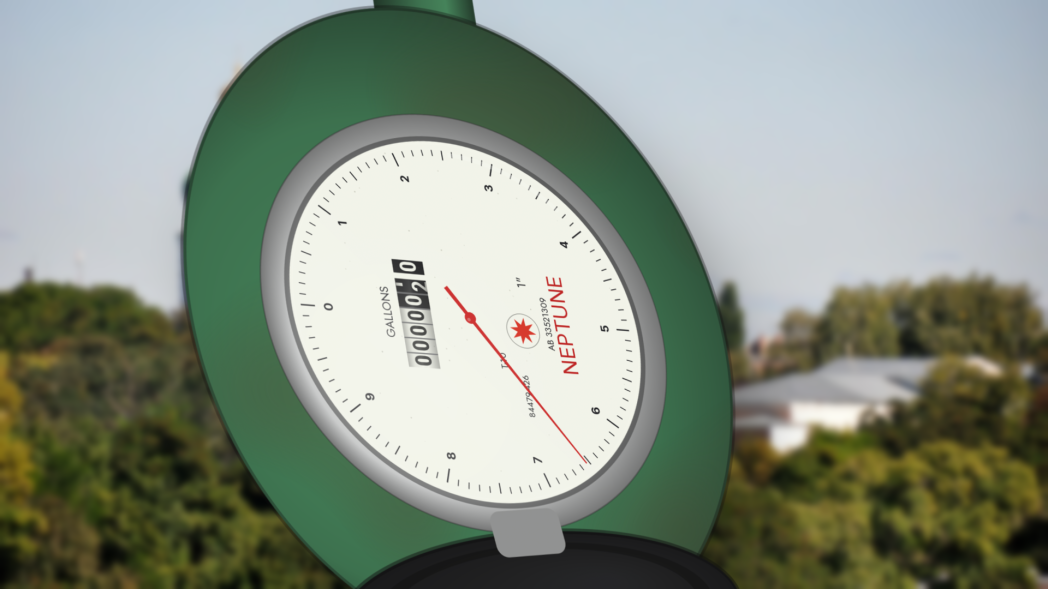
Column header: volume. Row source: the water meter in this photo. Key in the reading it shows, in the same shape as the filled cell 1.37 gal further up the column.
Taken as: 16.5 gal
